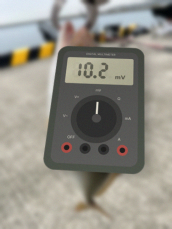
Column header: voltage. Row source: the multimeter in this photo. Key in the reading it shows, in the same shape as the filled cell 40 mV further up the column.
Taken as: 10.2 mV
